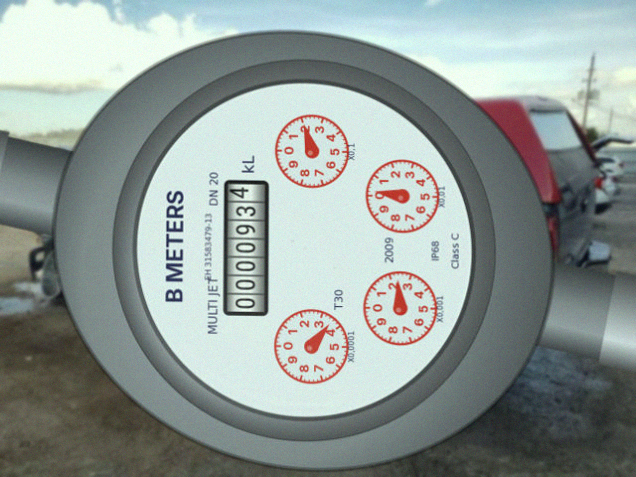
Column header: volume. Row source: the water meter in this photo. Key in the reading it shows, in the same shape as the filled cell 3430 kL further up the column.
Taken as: 934.2023 kL
